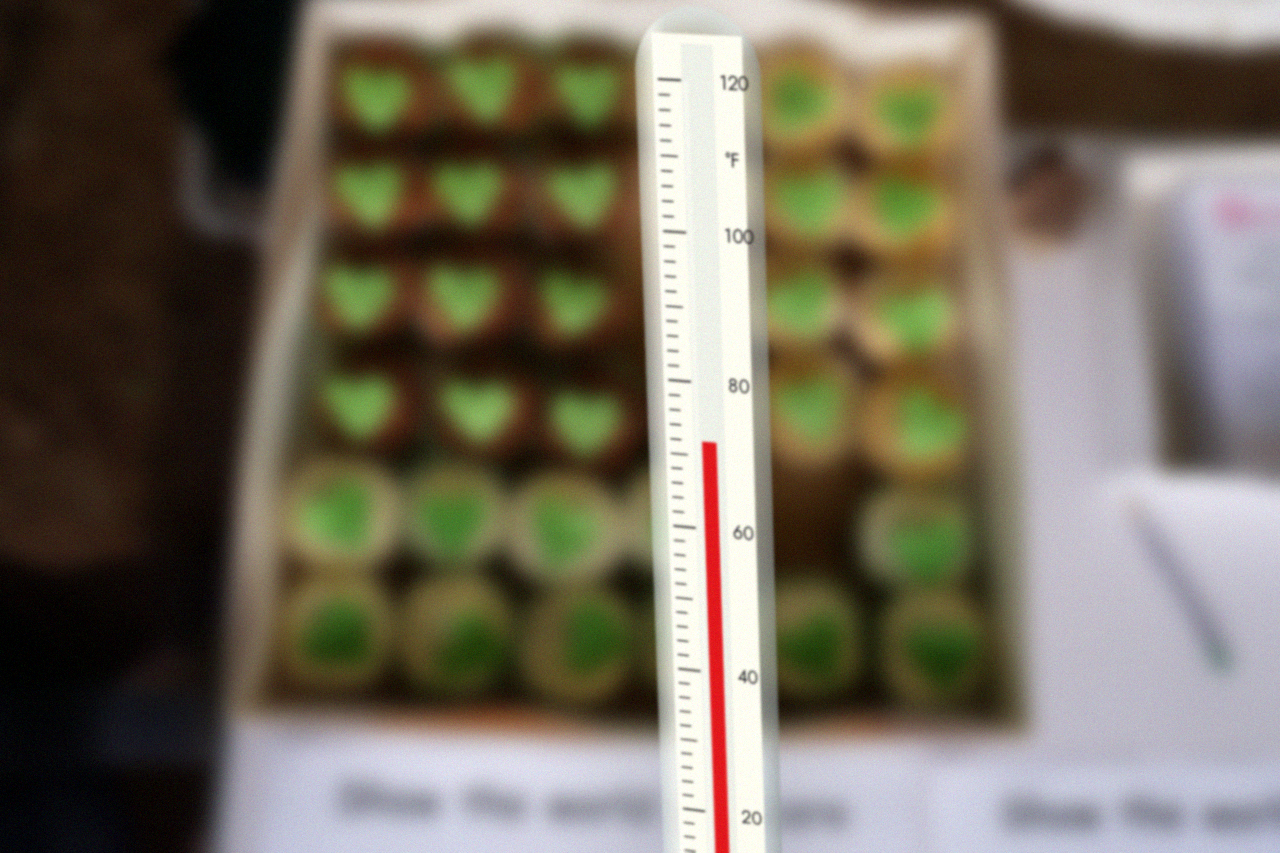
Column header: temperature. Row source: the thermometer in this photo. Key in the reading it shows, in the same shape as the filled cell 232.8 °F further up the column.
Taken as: 72 °F
